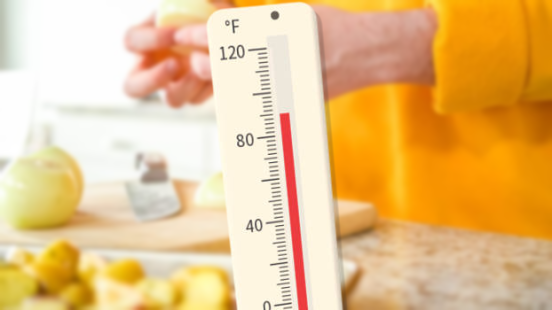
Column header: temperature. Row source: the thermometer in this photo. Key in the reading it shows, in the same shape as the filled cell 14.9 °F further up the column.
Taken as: 90 °F
